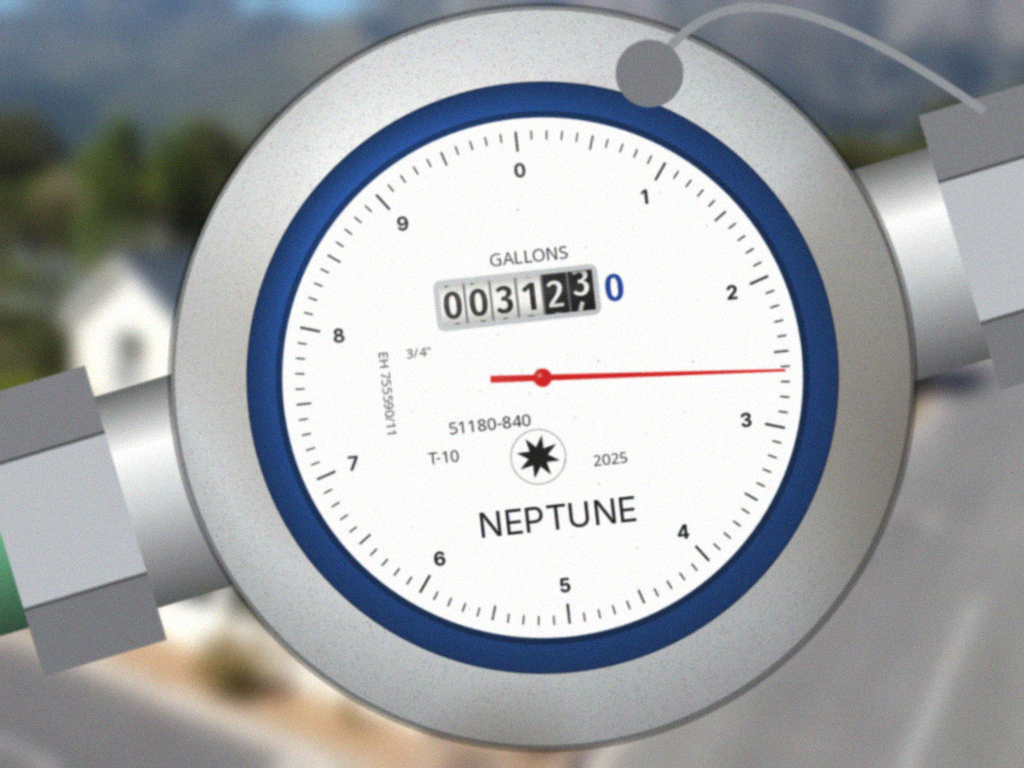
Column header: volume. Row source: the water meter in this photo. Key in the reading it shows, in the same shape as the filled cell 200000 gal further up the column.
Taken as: 31232.6 gal
